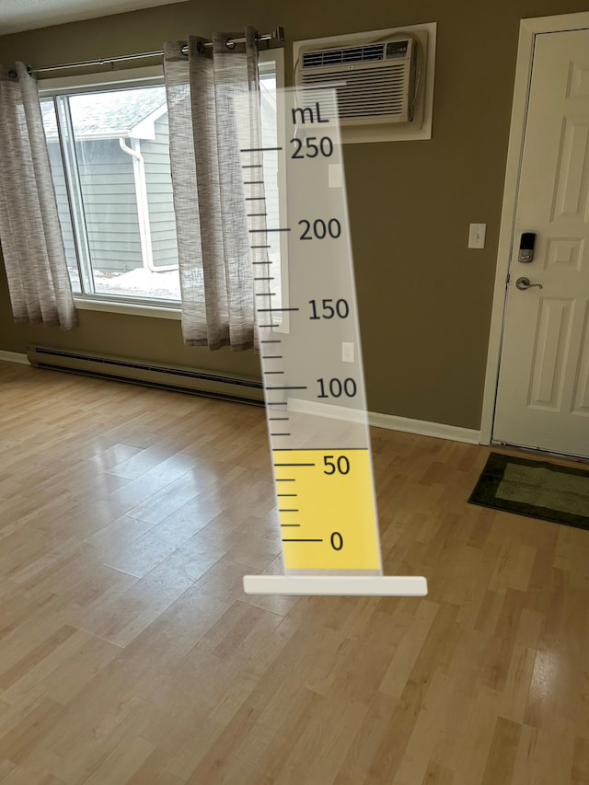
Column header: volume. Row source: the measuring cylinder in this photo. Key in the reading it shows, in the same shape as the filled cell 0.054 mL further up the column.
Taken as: 60 mL
